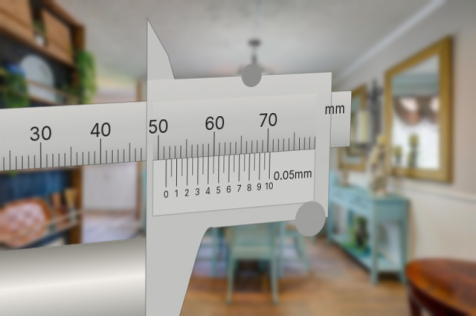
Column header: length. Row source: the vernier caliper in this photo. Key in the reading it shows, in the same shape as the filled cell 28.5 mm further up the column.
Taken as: 51.4 mm
